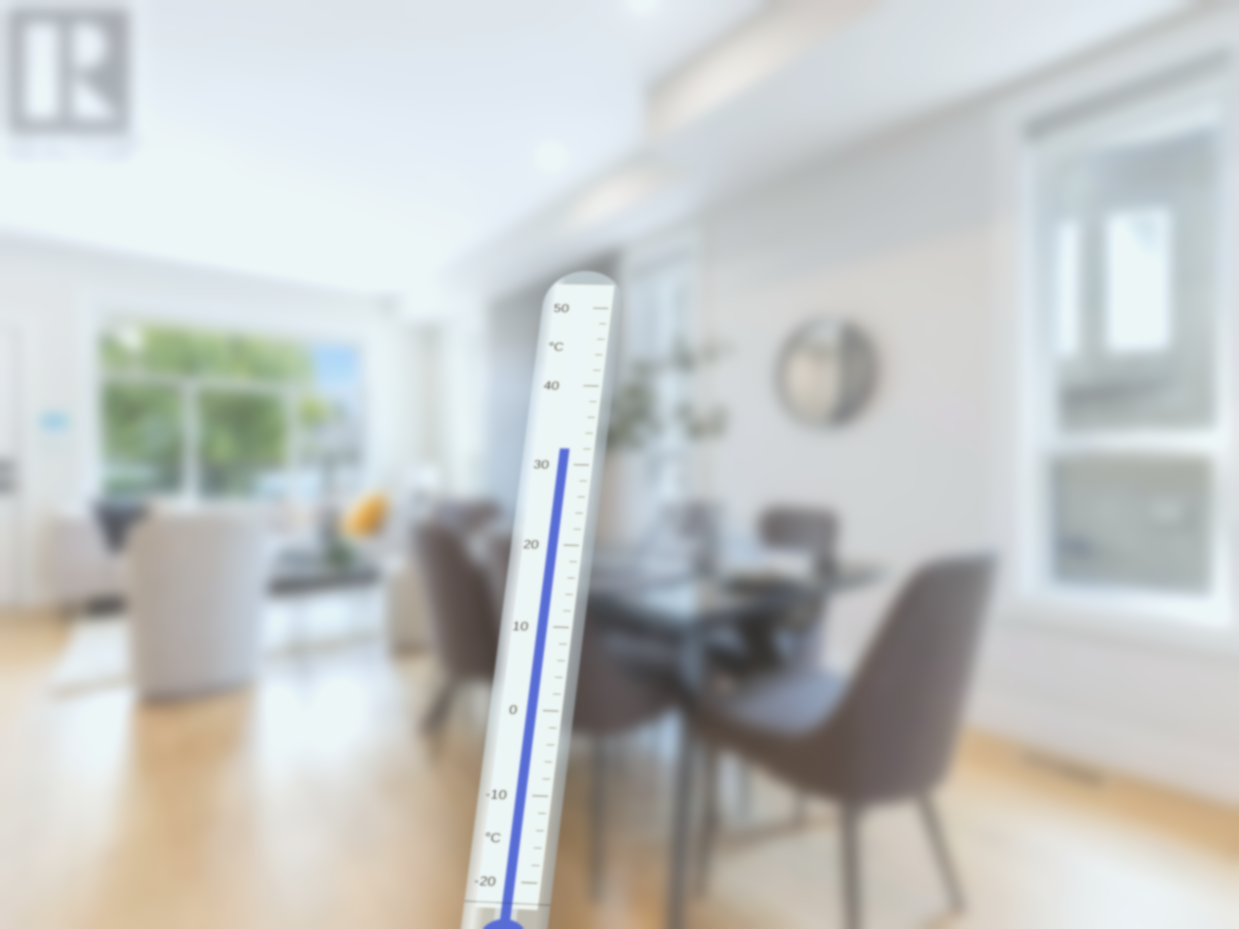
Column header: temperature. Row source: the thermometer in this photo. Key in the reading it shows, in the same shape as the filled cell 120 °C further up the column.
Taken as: 32 °C
